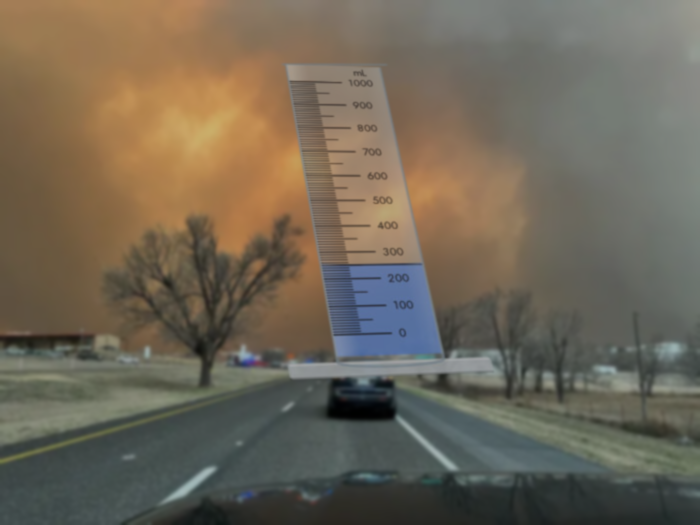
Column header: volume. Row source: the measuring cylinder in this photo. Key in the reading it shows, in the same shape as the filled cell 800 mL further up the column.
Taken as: 250 mL
